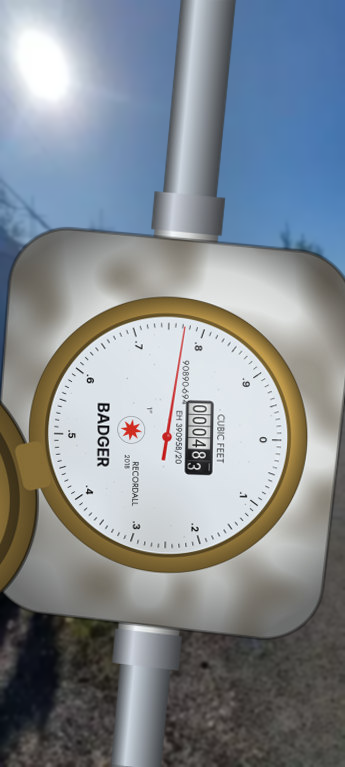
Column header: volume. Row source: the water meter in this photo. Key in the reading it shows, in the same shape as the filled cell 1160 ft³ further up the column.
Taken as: 482.77 ft³
